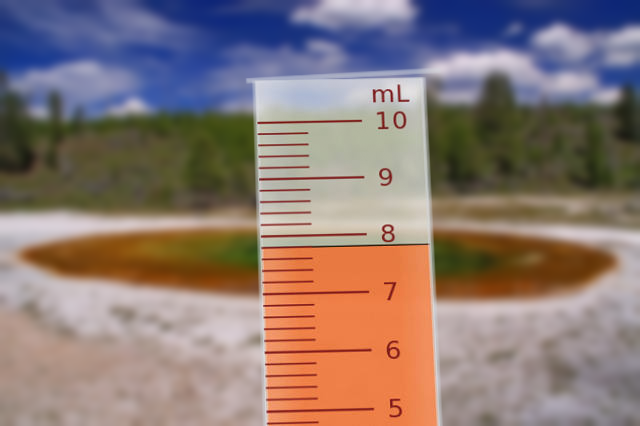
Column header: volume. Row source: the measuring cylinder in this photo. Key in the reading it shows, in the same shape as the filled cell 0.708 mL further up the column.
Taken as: 7.8 mL
